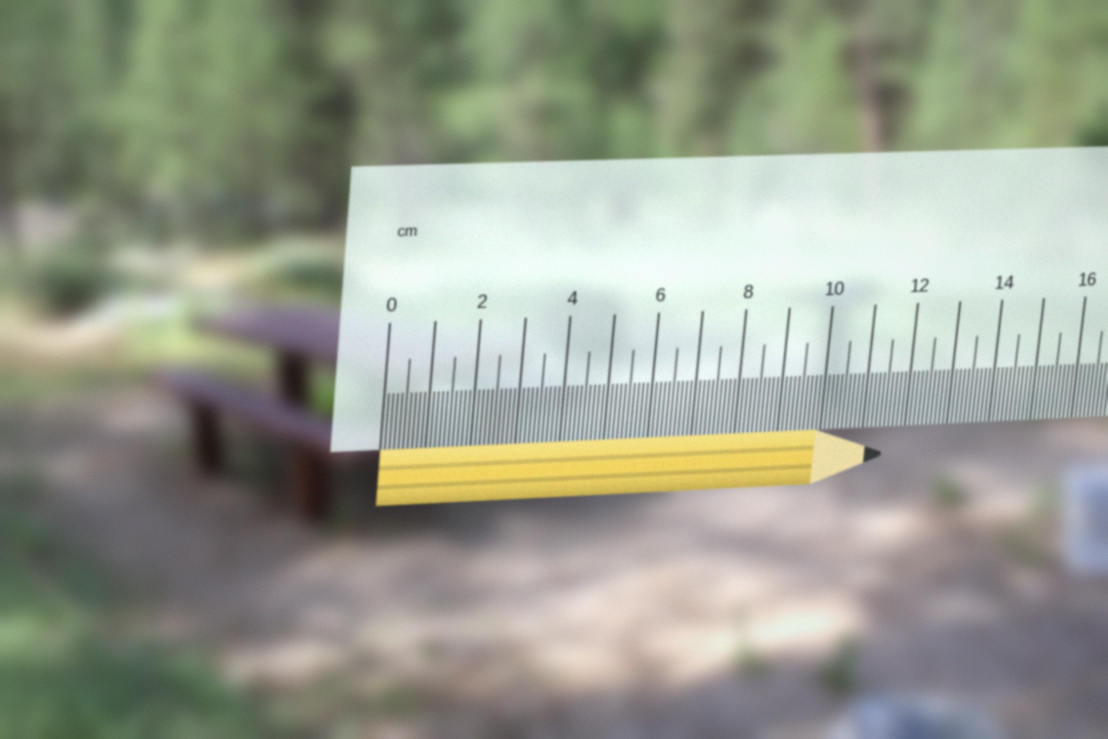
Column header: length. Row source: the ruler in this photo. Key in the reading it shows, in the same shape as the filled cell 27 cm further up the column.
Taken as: 11.5 cm
